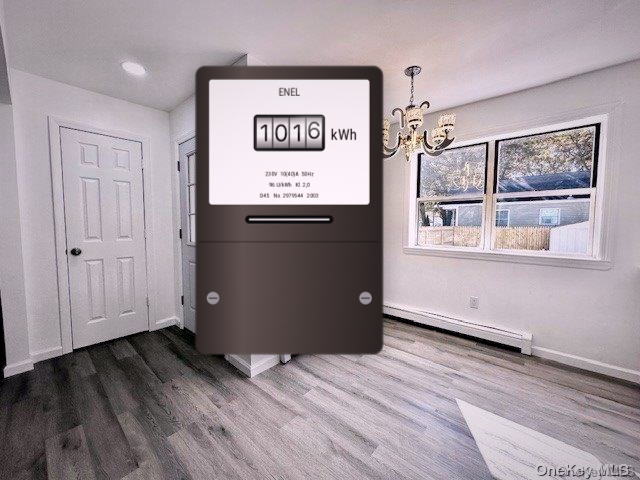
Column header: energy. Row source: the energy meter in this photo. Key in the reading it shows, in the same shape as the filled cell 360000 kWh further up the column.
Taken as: 1016 kWh
